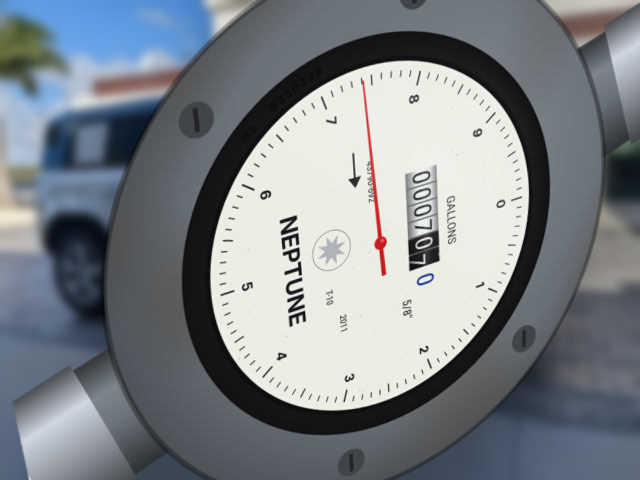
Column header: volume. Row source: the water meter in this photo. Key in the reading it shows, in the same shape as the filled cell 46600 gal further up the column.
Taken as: 7067.4 gal
